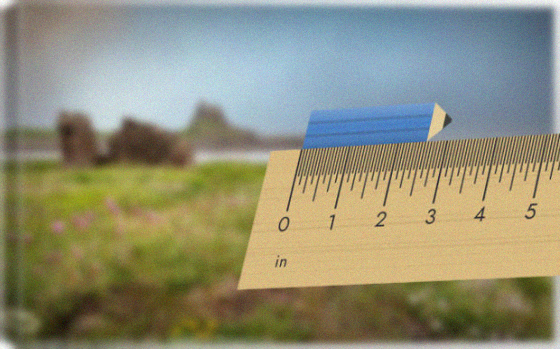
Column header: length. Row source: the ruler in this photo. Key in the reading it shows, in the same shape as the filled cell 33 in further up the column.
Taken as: 3 in
